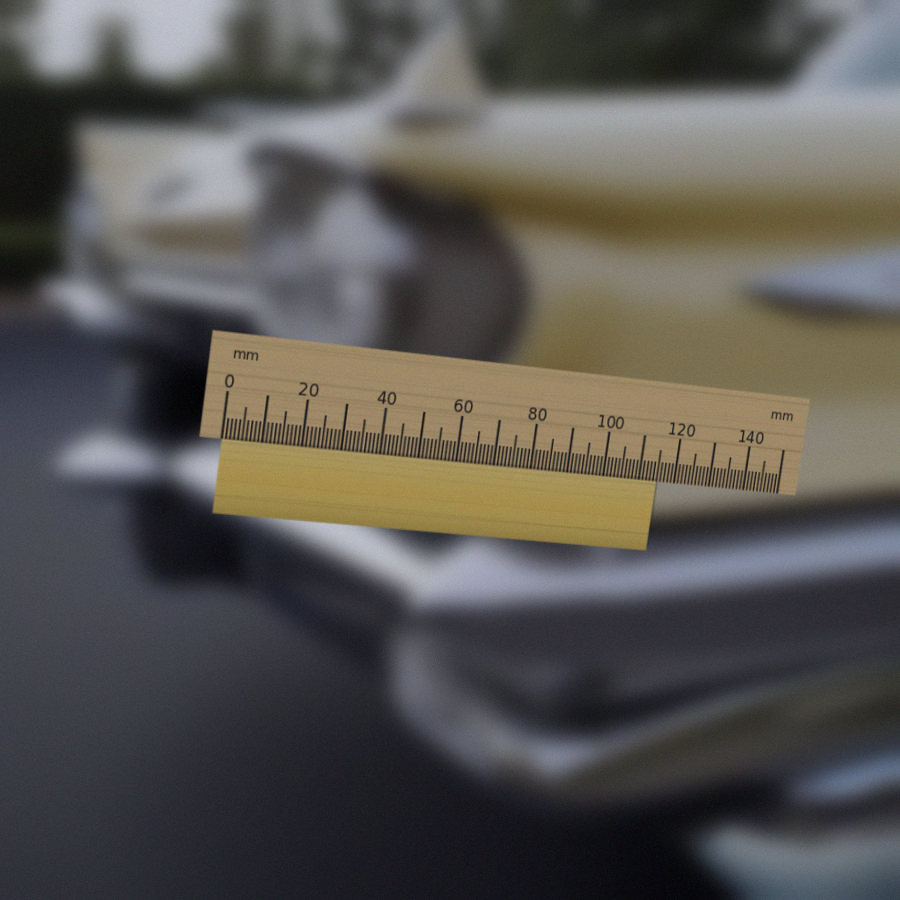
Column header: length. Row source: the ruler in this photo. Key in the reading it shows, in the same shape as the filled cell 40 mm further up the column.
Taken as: 115 mm
